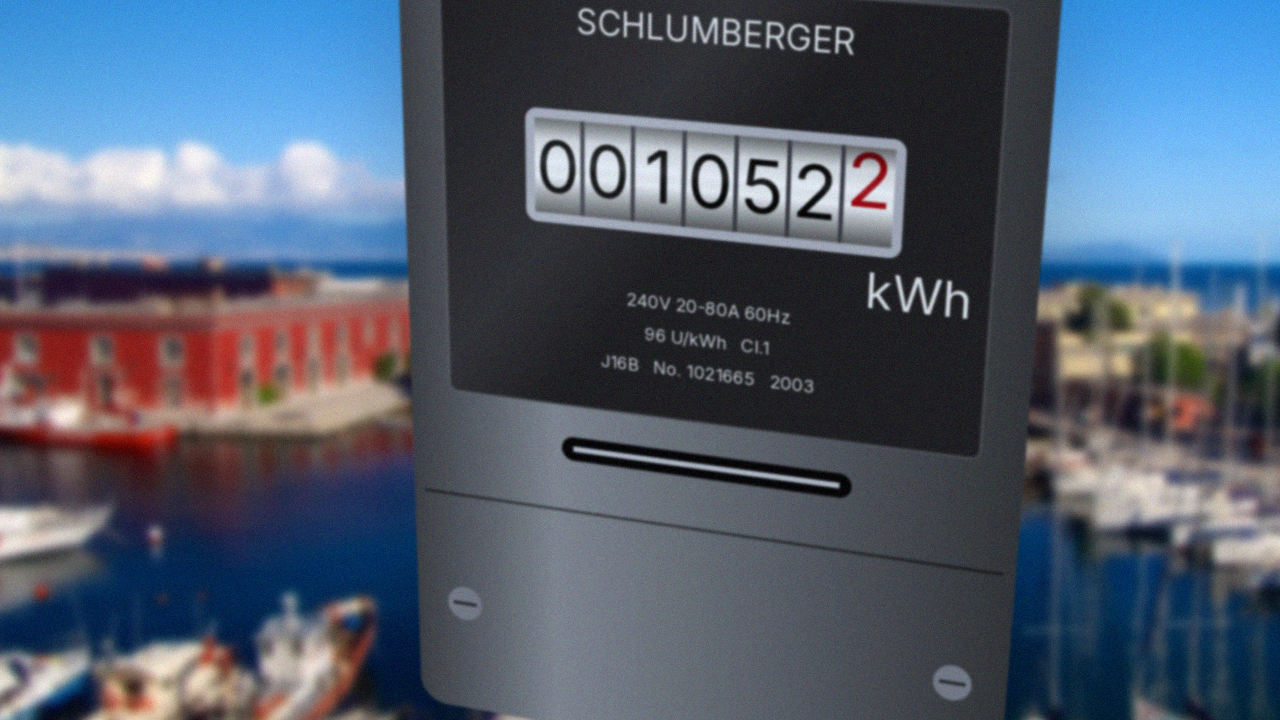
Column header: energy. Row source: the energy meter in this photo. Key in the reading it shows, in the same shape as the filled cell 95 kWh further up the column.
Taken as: 1052.2 kWh
